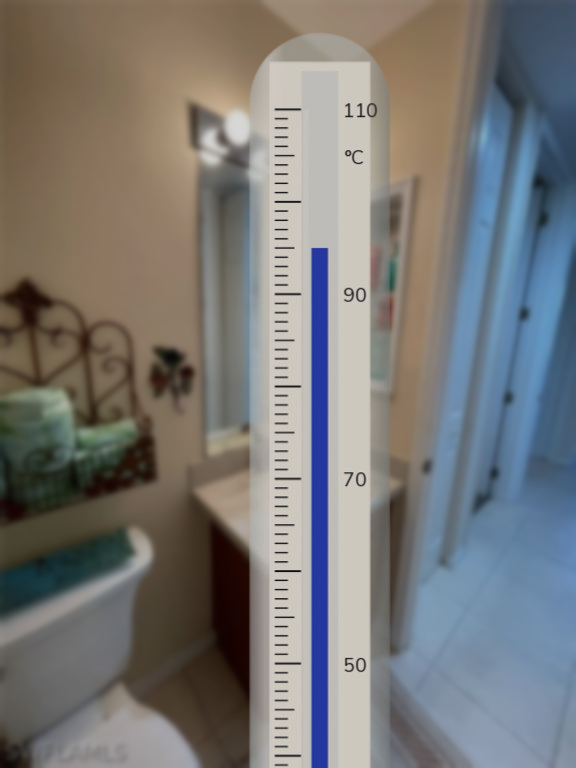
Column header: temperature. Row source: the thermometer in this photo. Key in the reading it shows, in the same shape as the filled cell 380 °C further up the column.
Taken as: 95 °C
